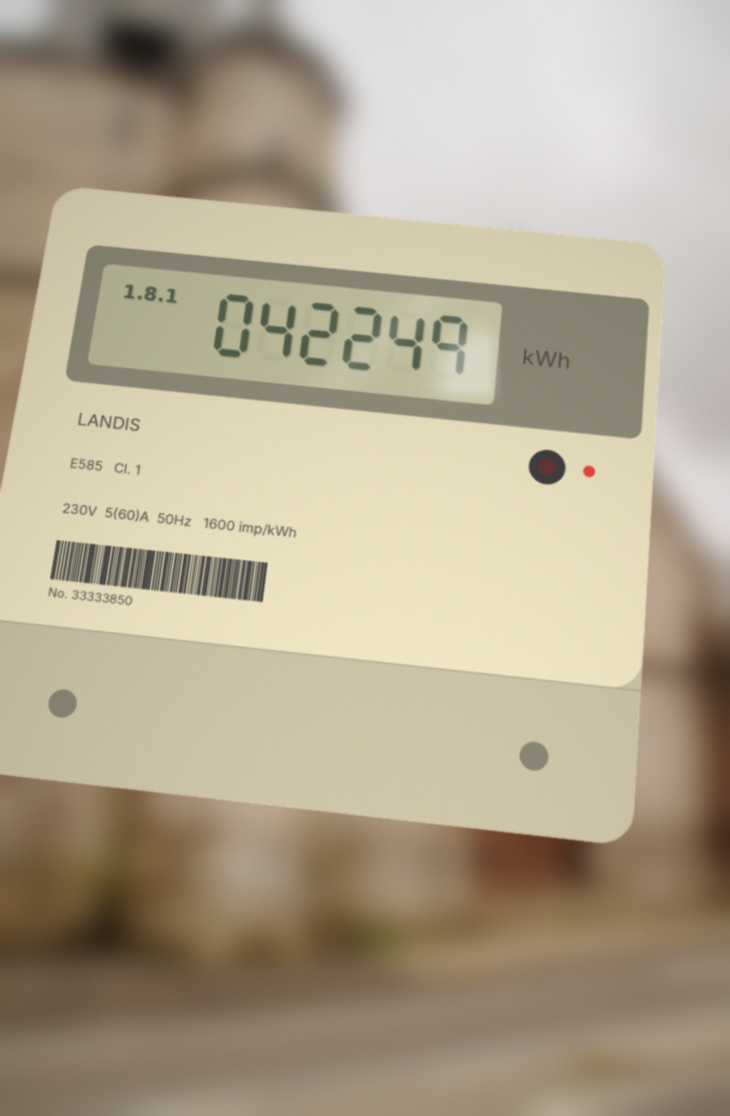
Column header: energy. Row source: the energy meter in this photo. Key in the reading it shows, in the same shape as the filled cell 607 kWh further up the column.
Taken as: 42249 kWh
